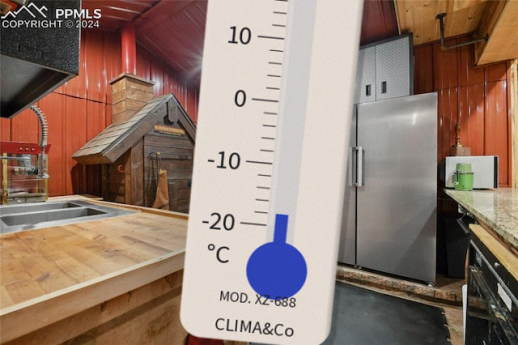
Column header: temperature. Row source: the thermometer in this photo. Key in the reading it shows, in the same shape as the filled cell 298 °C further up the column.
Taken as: -18 °C
